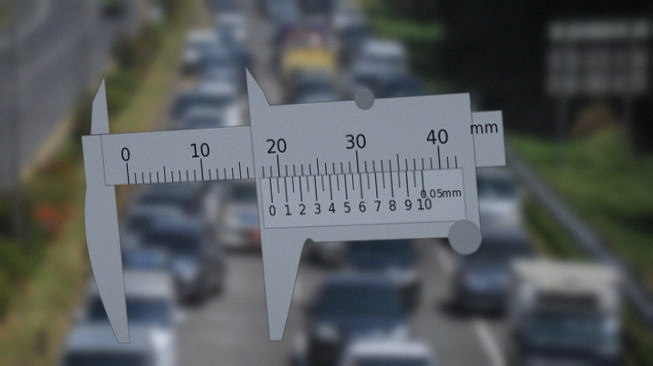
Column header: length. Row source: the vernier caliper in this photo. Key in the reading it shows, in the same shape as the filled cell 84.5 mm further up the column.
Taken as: 18.8 mm
